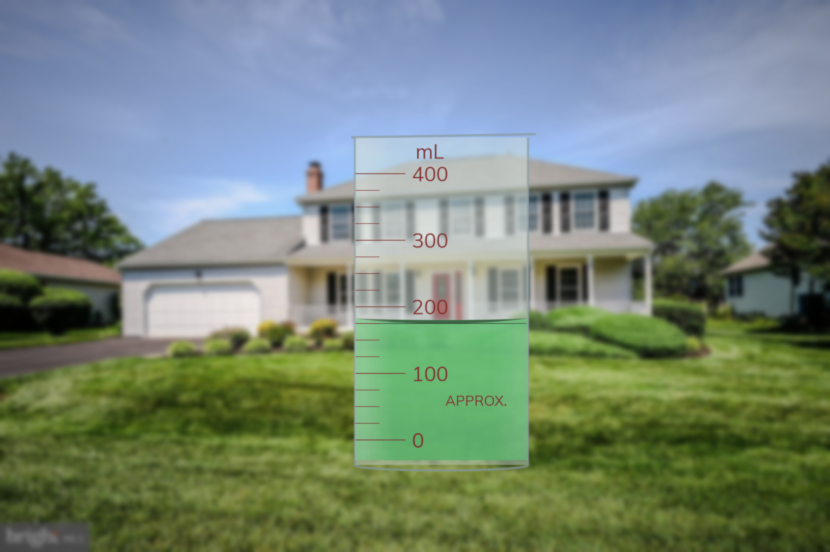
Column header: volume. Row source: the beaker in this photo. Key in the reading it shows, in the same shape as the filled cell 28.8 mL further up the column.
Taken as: 175 mL
